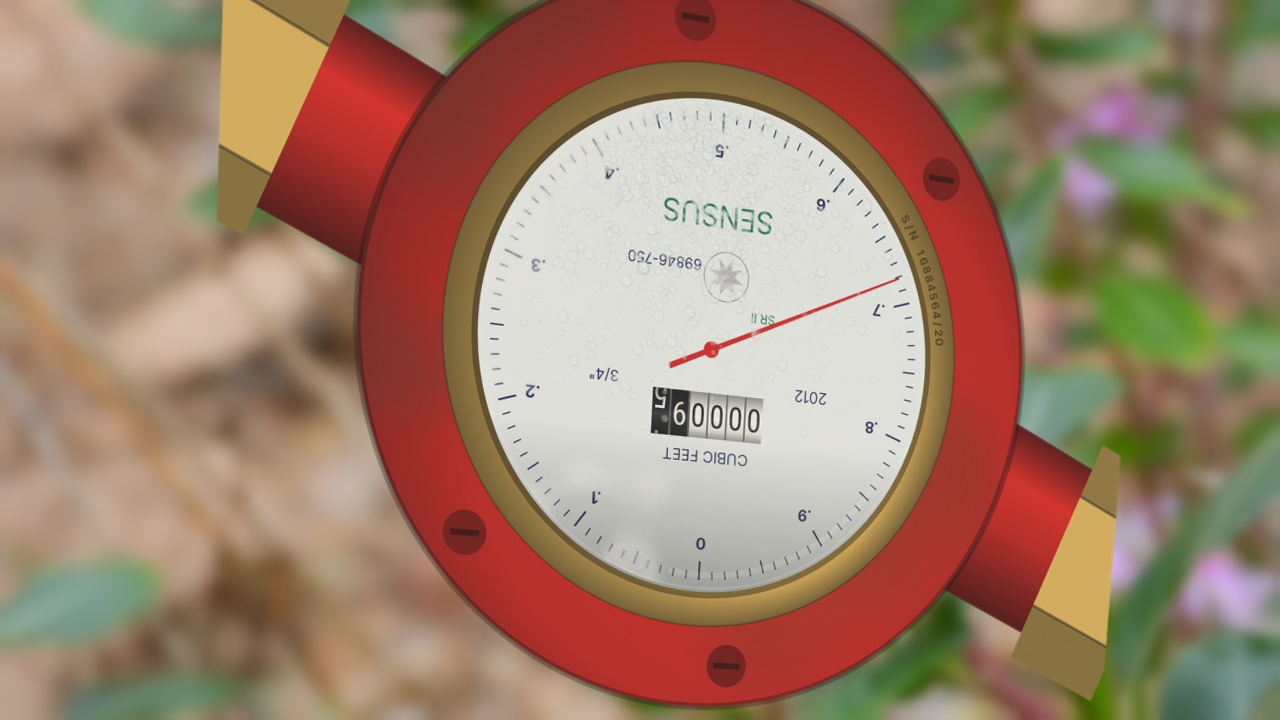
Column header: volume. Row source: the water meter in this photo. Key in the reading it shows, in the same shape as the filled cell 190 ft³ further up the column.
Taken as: 94.68 ft³
